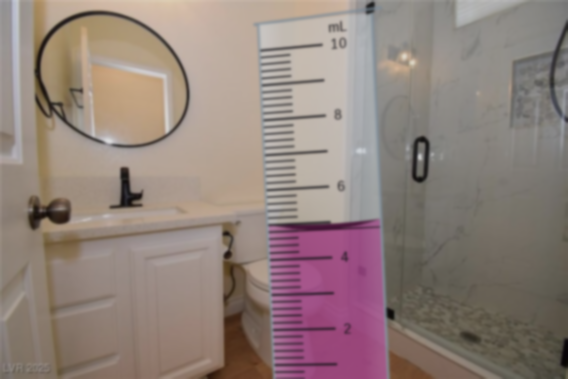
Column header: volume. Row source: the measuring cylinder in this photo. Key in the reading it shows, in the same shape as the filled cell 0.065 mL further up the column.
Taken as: 4.8 mL
